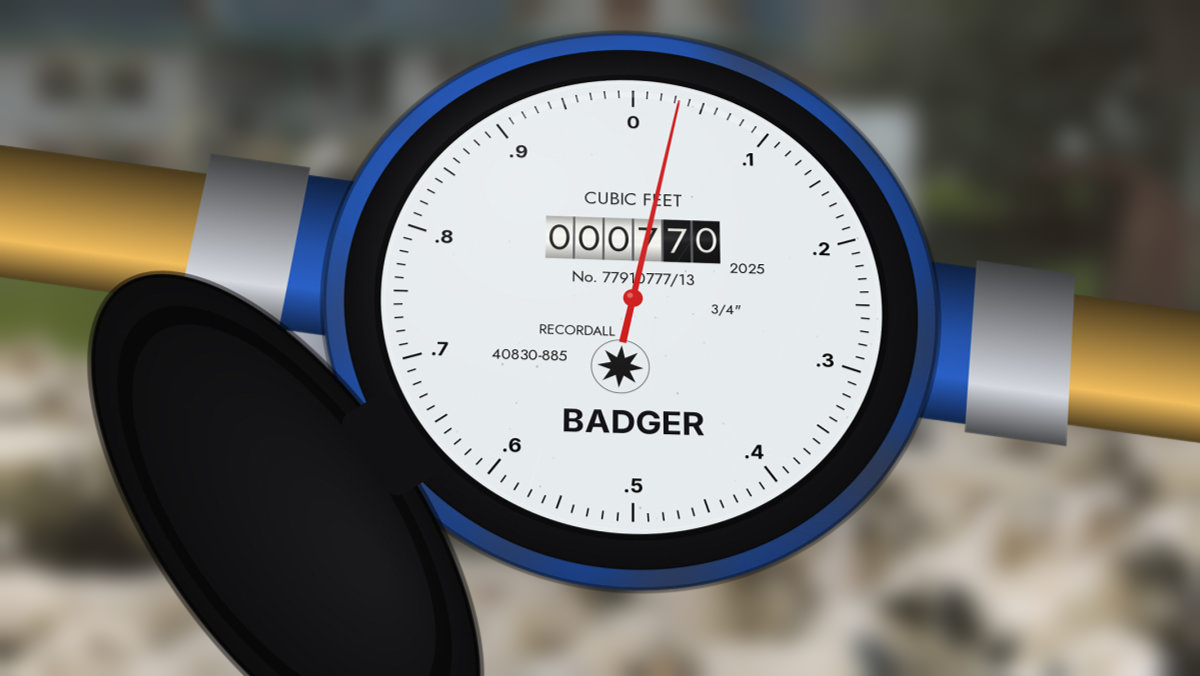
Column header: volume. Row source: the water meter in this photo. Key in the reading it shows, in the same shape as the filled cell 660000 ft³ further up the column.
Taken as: 770.03 ft³
